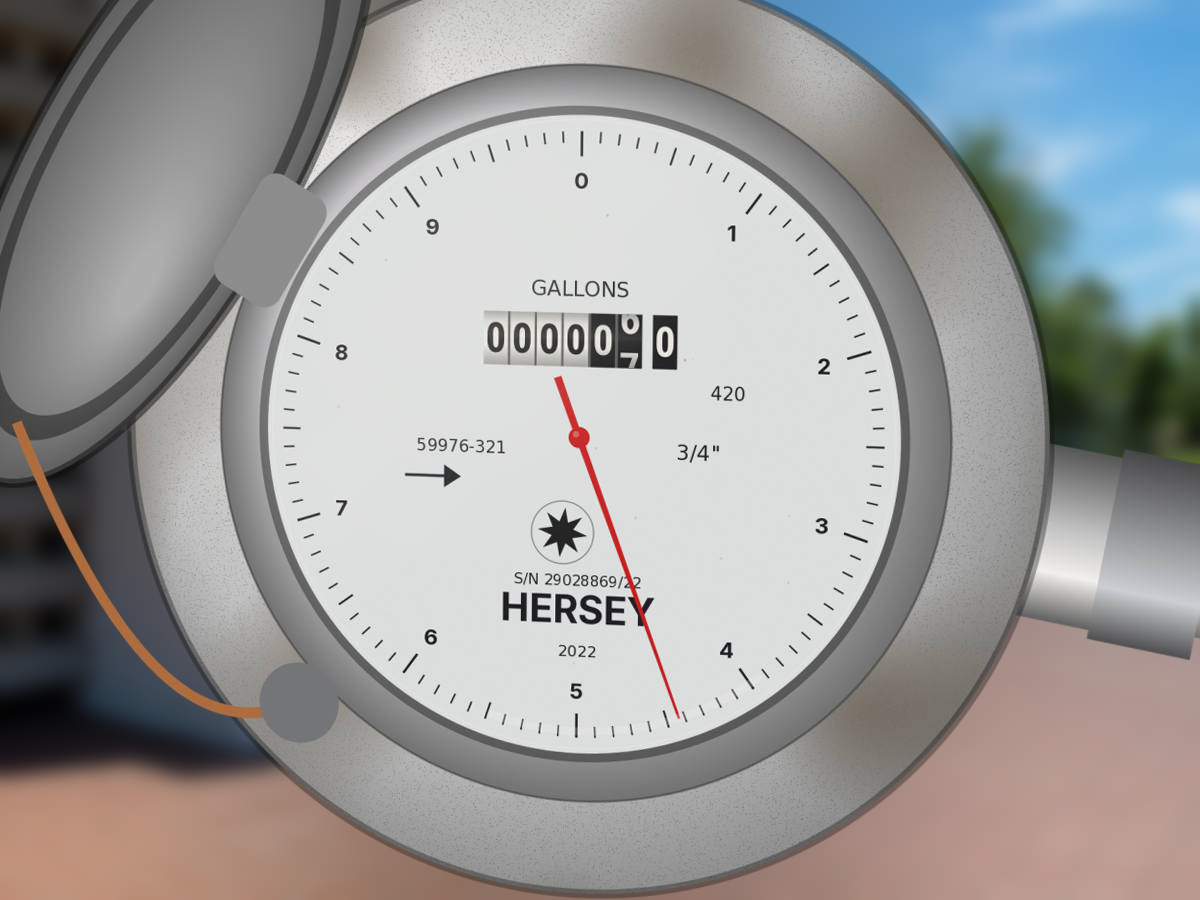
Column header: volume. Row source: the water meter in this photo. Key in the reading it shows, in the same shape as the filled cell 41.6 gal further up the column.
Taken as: 64.4 gal
